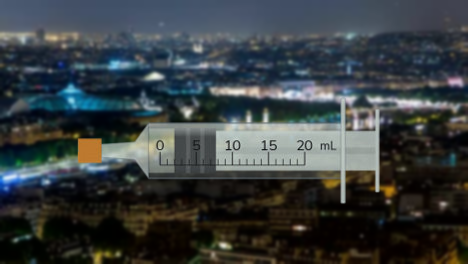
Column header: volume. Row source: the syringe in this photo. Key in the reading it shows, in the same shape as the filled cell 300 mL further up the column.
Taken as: 2 mL
